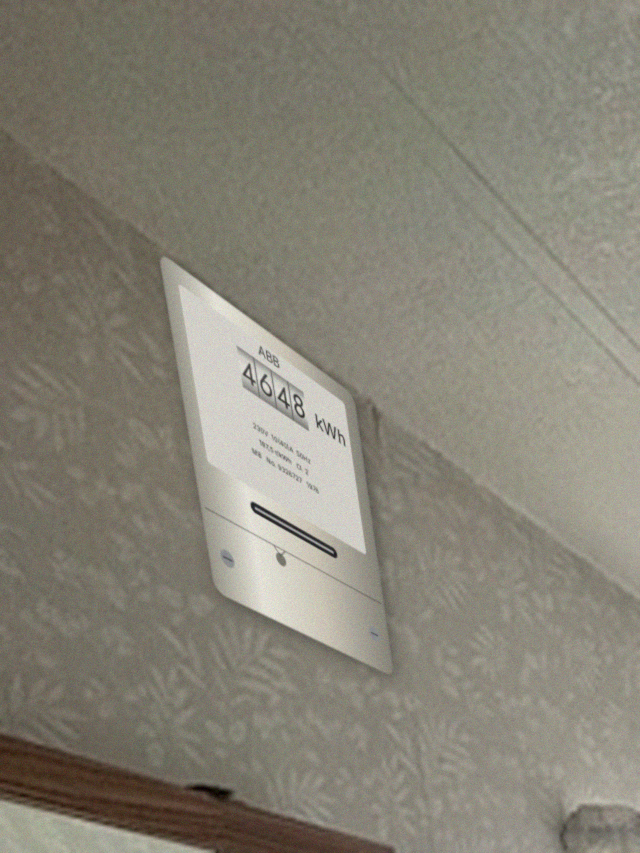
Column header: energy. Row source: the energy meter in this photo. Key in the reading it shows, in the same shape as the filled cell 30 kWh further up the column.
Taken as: 4648 kWh
